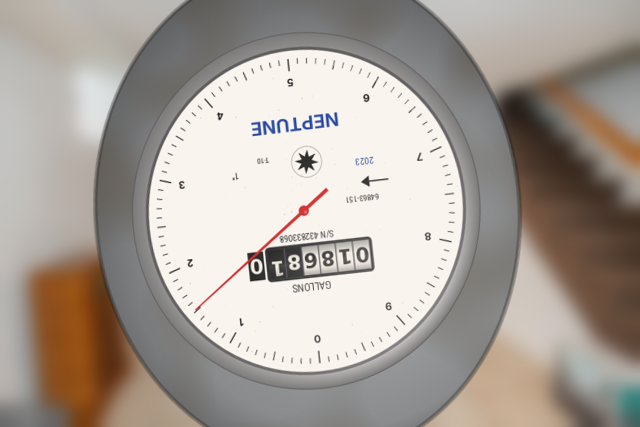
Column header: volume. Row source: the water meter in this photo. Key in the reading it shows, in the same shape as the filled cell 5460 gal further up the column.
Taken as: 186811.5 gal
